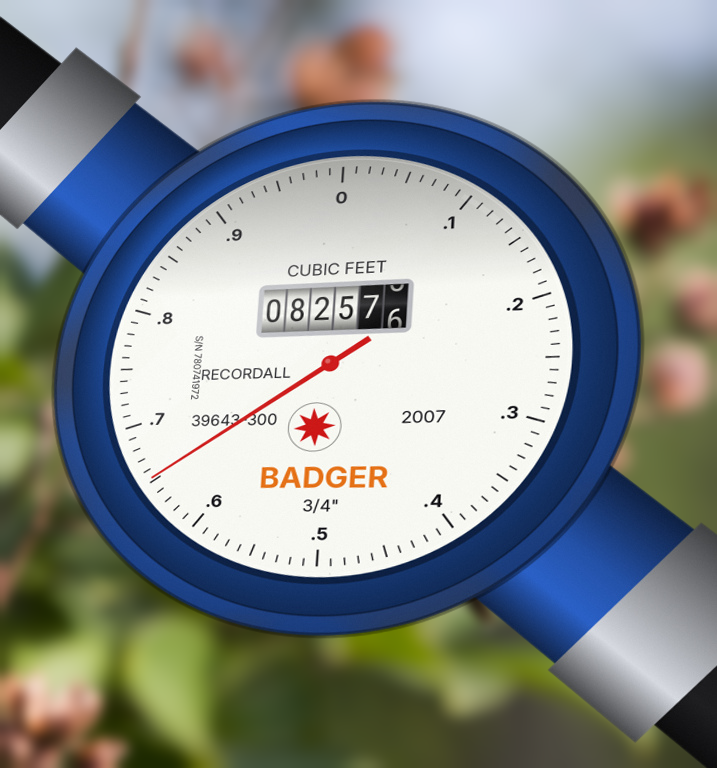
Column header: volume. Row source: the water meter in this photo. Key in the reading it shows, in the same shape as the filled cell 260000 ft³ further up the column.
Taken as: 82575.65 ft³
